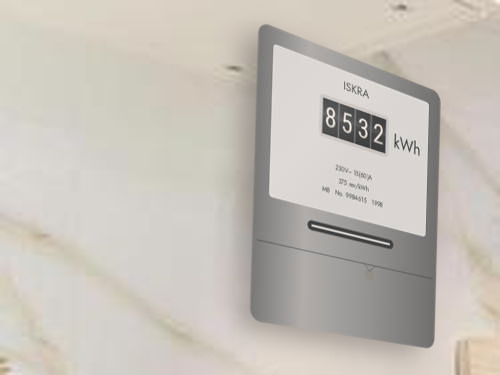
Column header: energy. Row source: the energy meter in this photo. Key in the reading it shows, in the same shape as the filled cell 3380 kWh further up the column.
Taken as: 8532 kWh
